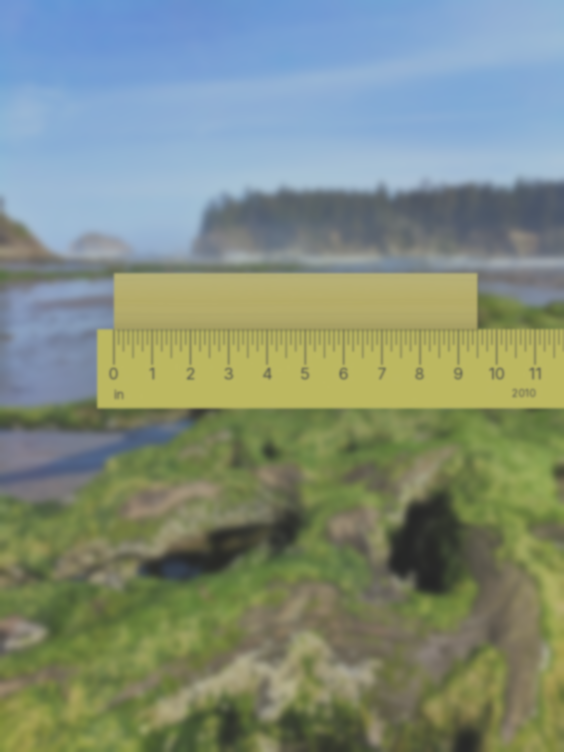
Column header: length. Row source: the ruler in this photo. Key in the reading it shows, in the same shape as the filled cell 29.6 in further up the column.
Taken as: 9.5 in
